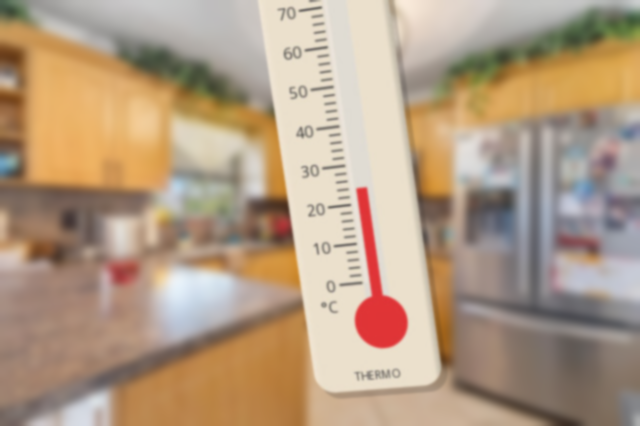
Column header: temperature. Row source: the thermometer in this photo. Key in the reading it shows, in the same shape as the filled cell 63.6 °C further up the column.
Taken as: 24 °C
